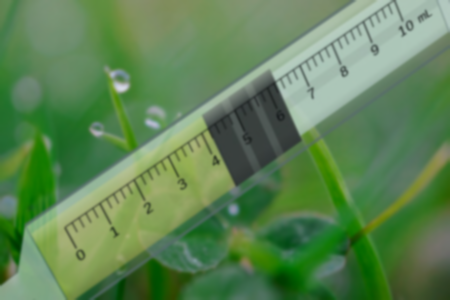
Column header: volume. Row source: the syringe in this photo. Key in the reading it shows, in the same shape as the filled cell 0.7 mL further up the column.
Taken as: 4.2 mL
